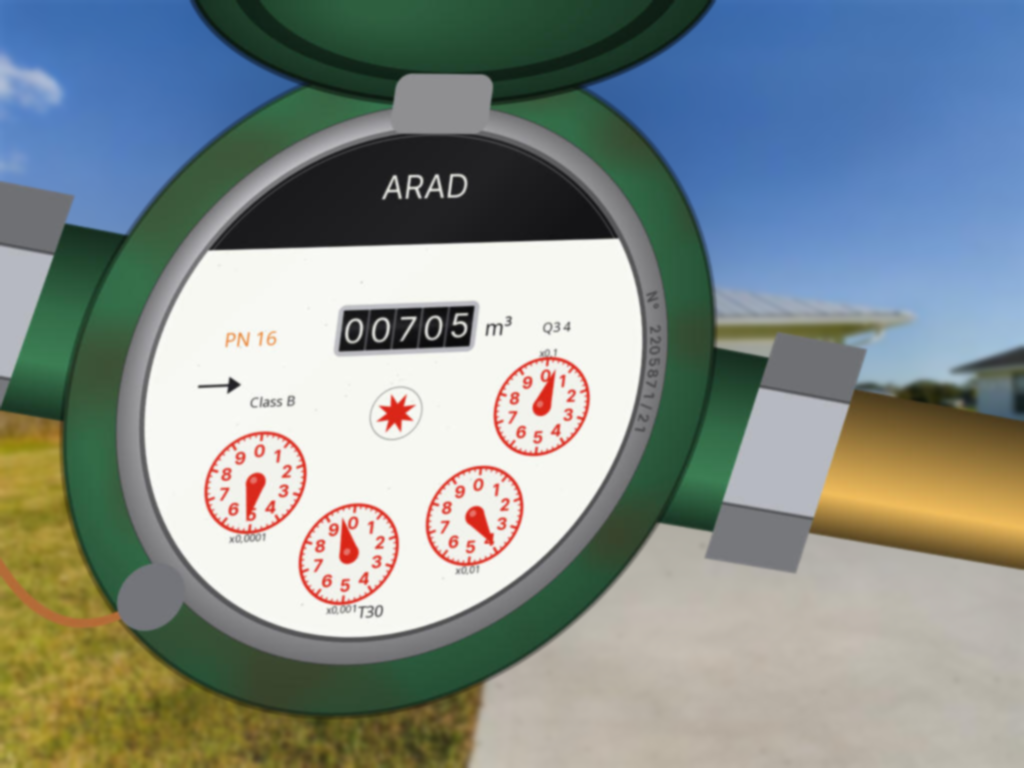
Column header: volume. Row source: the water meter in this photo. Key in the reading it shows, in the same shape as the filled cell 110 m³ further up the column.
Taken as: 705.0395 m³
